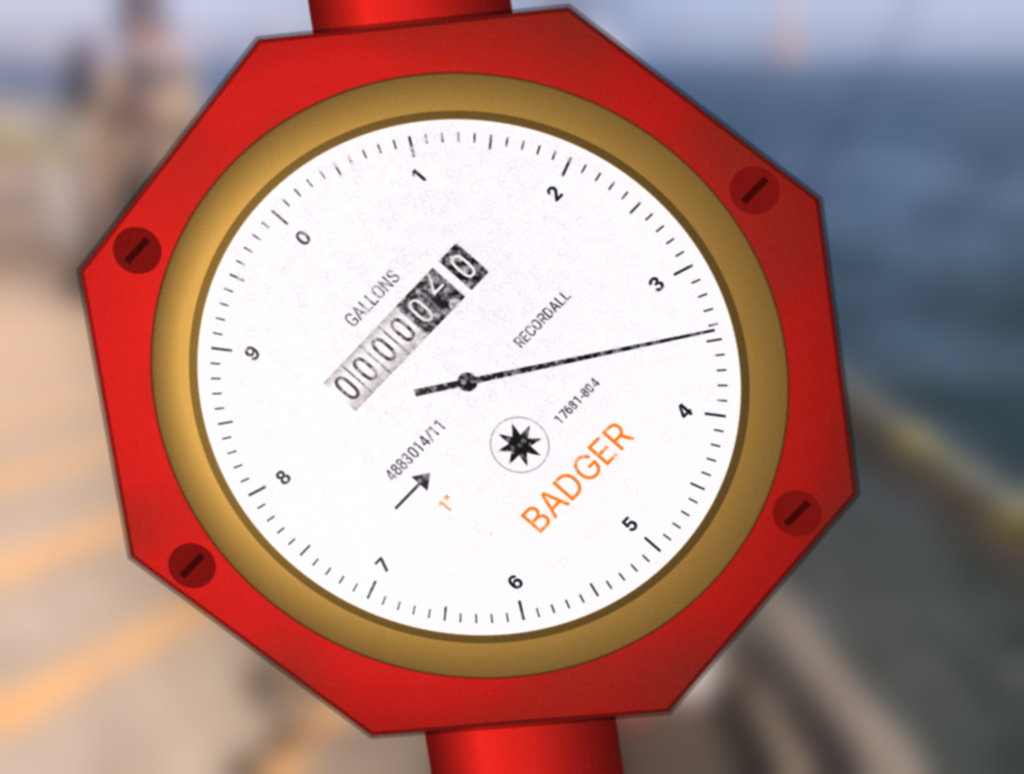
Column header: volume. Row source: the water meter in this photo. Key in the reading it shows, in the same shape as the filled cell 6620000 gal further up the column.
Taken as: 23.4 gal
